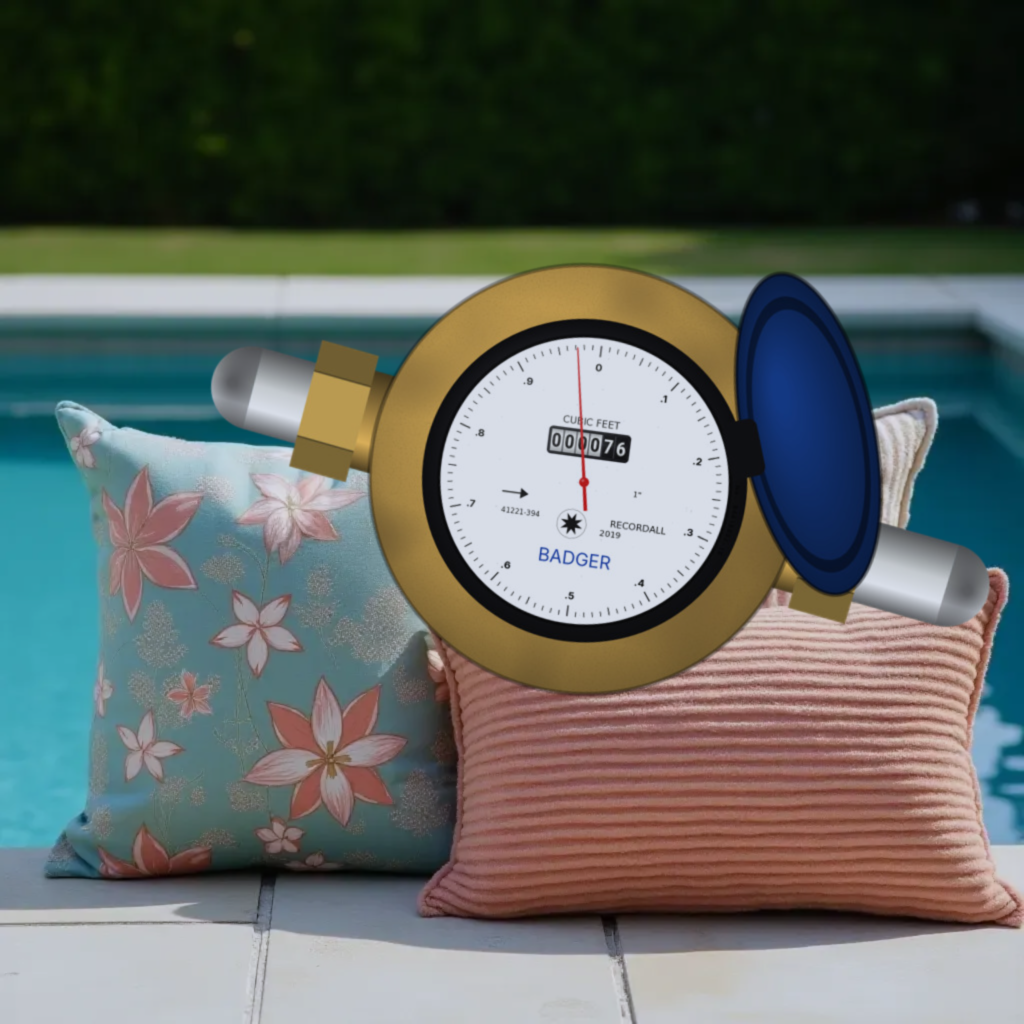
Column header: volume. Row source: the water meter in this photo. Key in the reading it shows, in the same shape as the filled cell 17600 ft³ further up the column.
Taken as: 75.97 ft³
